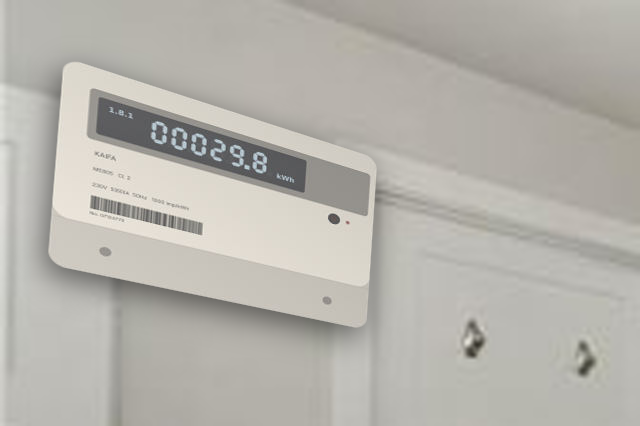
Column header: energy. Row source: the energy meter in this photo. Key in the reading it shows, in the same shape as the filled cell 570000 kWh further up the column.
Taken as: 29.8 kWh
